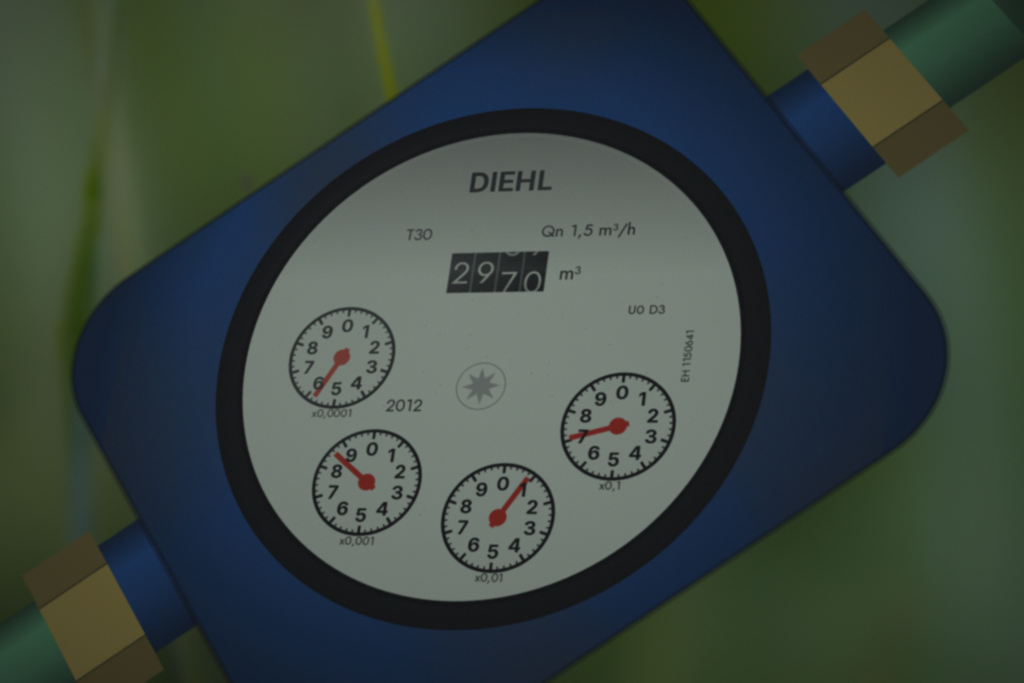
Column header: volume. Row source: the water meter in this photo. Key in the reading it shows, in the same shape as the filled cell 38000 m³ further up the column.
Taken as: 2969.7085 m³
